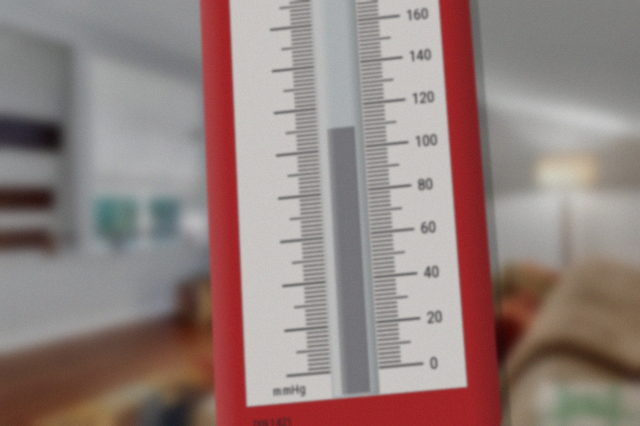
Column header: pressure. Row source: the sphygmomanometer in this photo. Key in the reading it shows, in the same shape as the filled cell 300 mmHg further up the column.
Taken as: 110 mmHg
